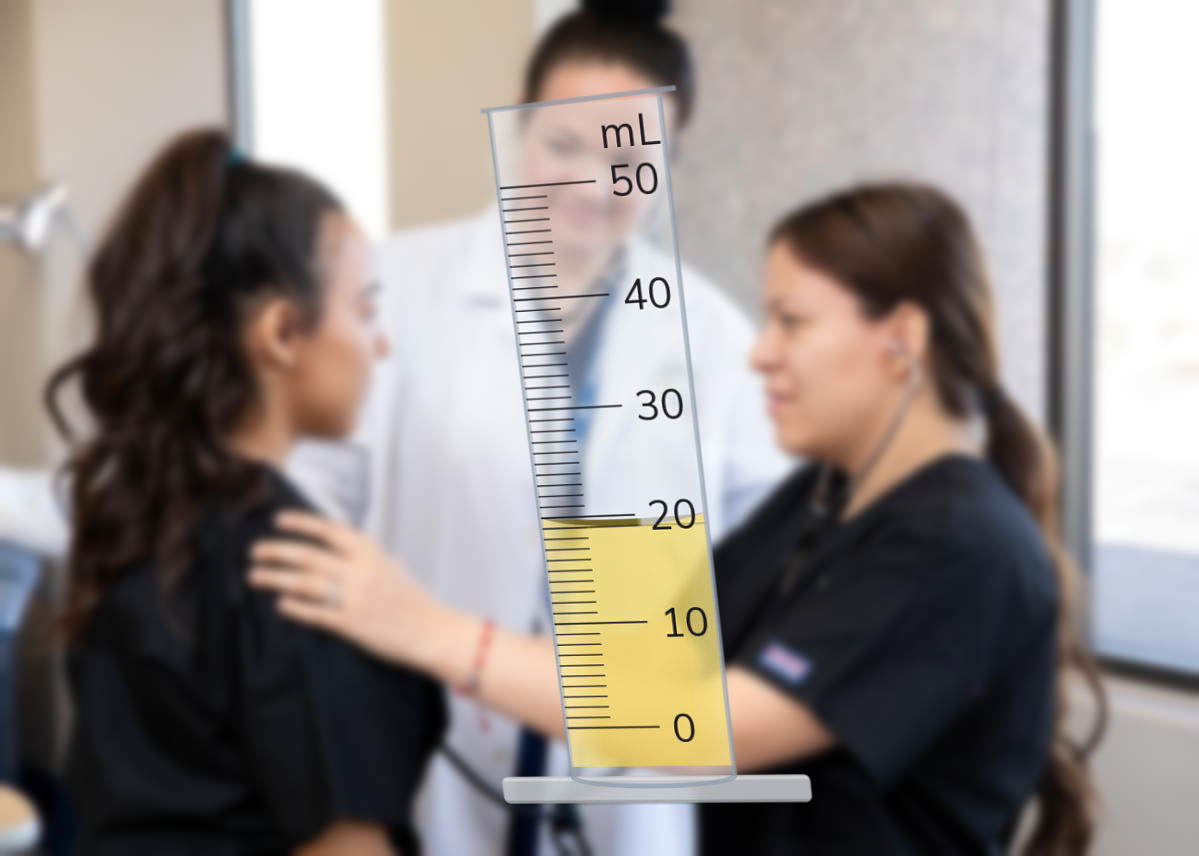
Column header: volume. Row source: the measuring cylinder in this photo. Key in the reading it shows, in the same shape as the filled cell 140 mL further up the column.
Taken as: 19 mL
